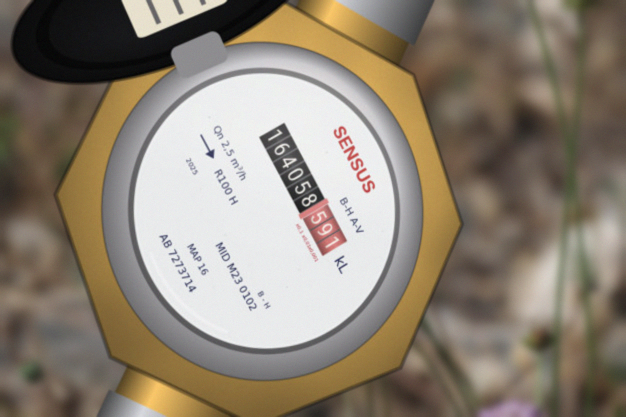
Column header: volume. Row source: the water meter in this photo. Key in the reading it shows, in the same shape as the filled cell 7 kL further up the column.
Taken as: 164058.591 kL
